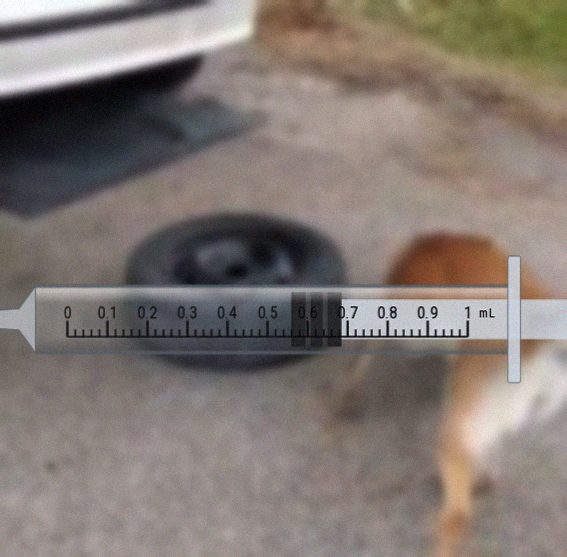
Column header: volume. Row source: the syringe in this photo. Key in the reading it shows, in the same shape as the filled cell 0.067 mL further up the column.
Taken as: 0.56 mL
